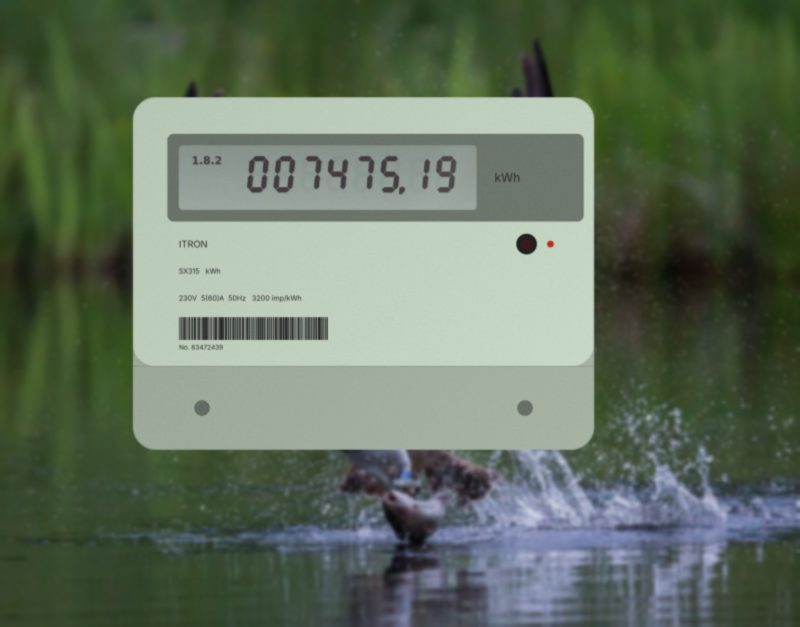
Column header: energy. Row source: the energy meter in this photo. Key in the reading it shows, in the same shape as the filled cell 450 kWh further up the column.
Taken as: 7475.19 kWh
